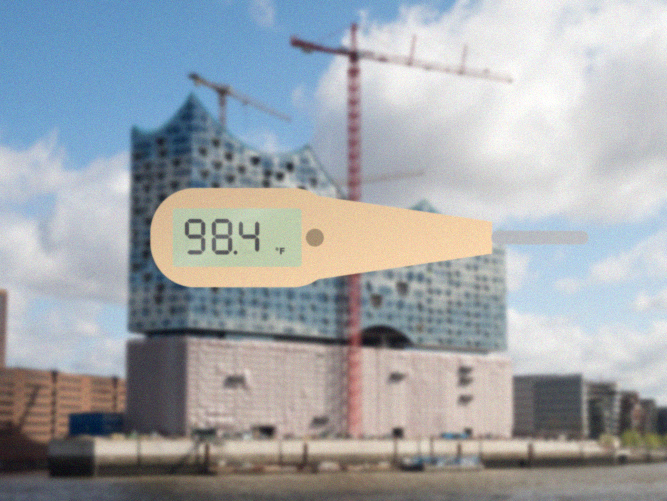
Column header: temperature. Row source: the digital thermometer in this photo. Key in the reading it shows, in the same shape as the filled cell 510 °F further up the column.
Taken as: 98.4 °F
